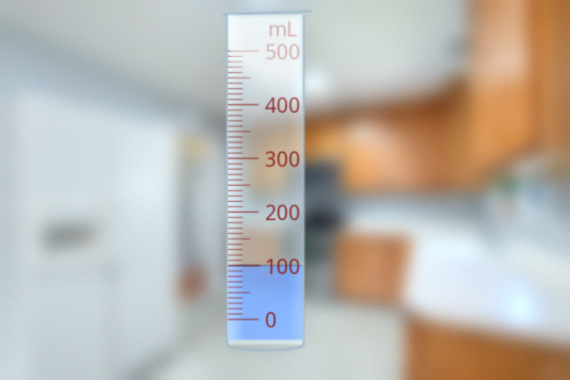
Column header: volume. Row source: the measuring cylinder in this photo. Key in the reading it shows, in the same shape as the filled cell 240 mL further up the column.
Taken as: 100 mL
